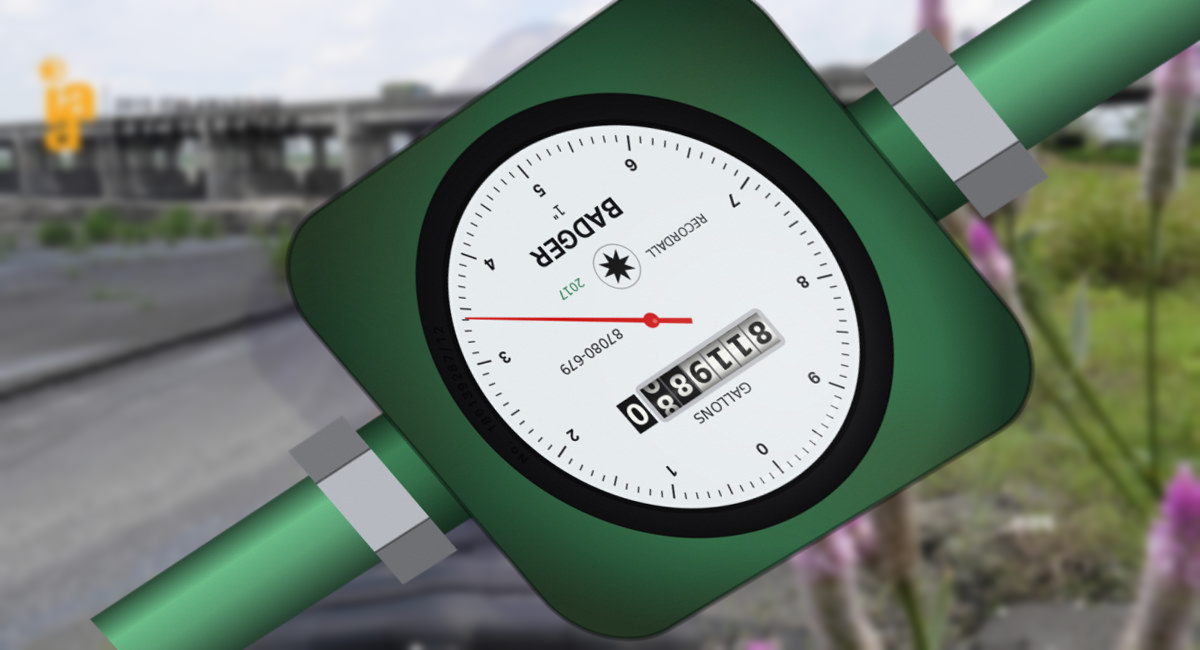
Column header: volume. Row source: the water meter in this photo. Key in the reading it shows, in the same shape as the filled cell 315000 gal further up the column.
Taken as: 8119883.4 gal
